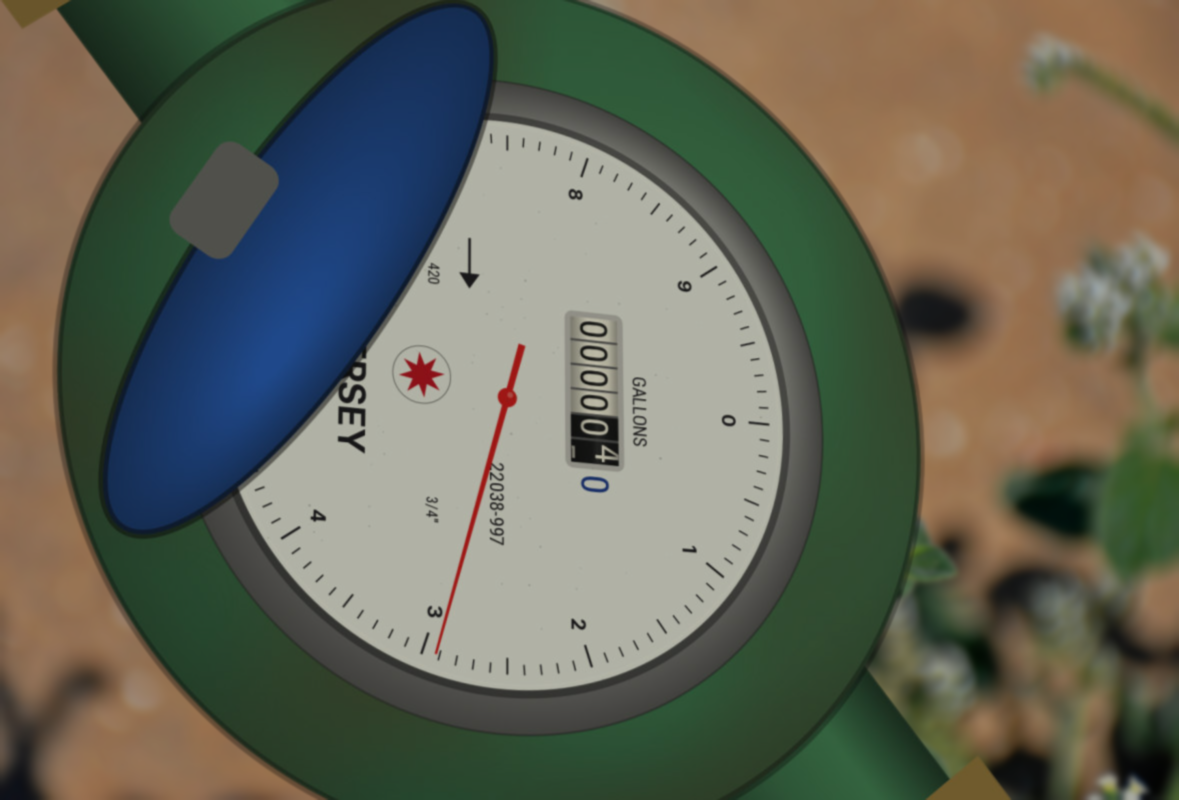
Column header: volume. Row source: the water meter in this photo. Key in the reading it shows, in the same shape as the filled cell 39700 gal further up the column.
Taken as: 42.9 gal
